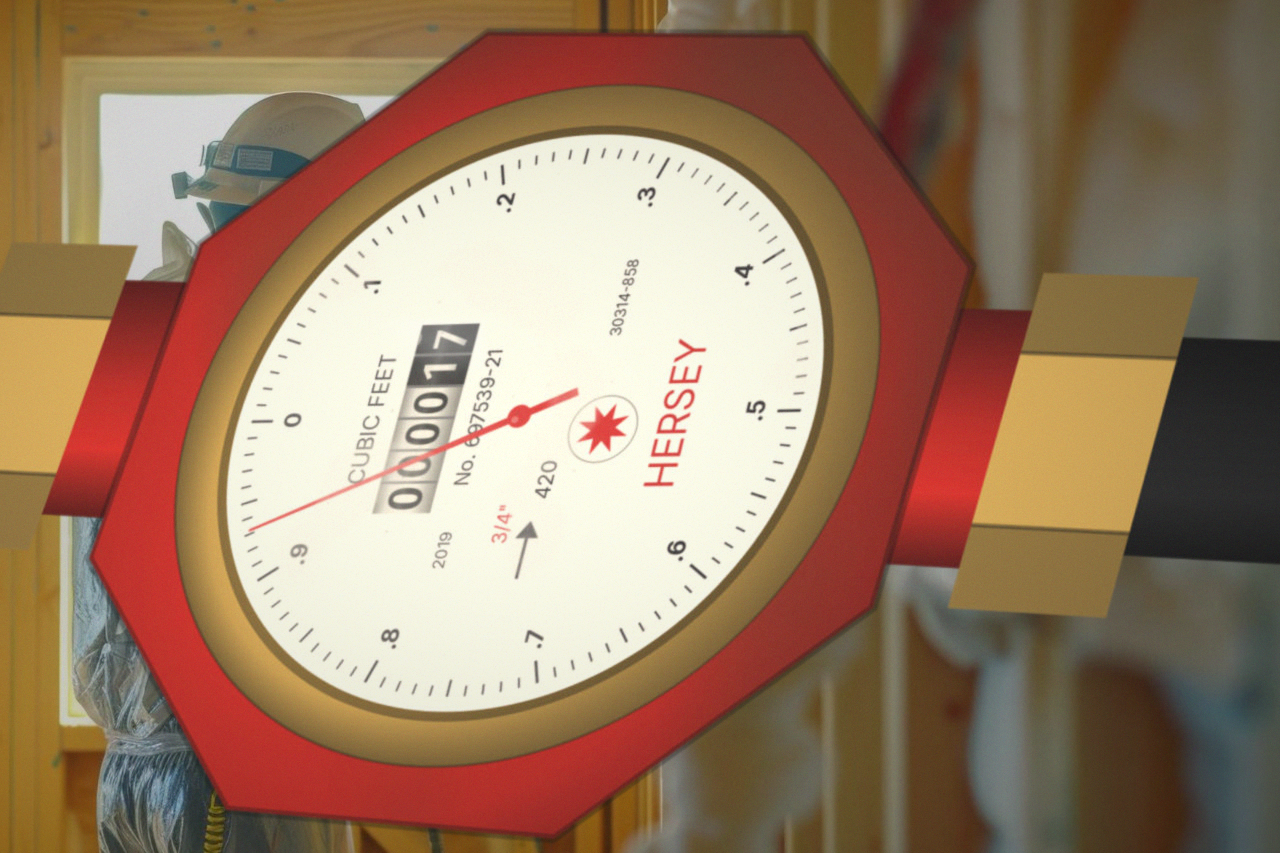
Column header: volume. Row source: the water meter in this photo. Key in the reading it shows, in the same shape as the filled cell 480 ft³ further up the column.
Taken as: 16.93 ft³
